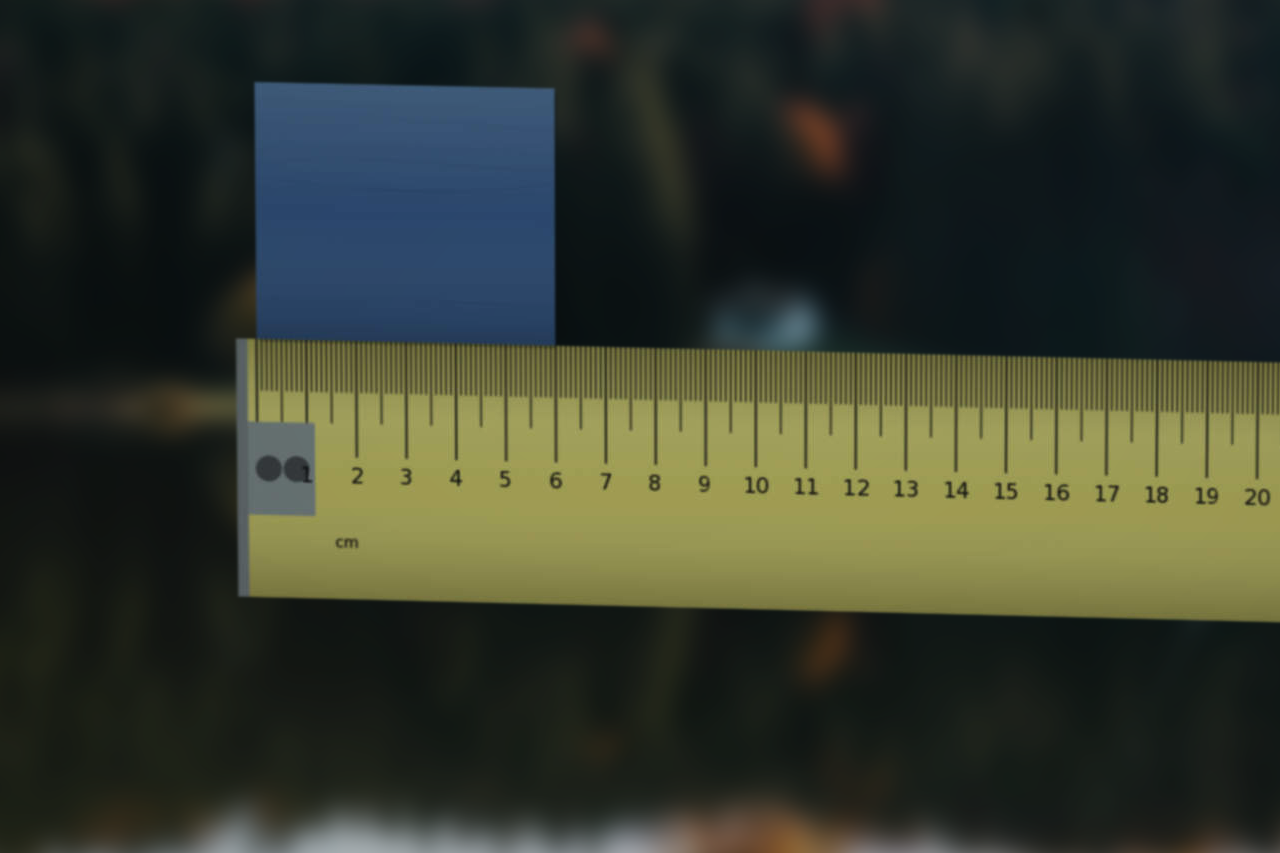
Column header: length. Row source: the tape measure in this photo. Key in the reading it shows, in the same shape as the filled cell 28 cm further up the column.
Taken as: 6 cm
